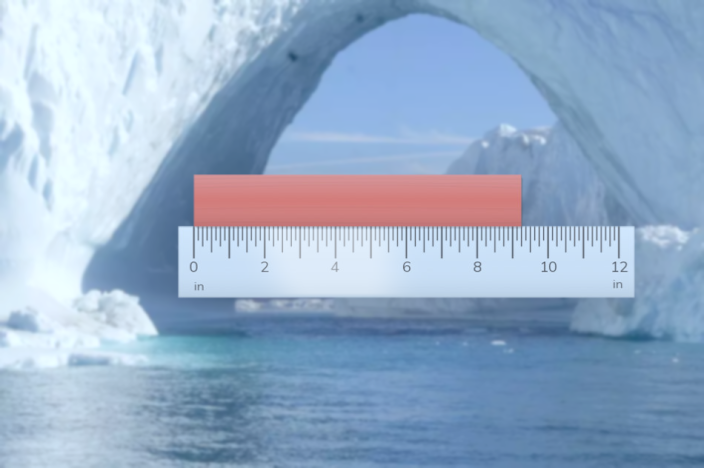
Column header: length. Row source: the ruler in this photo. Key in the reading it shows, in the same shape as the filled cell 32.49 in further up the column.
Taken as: 9.25 in
